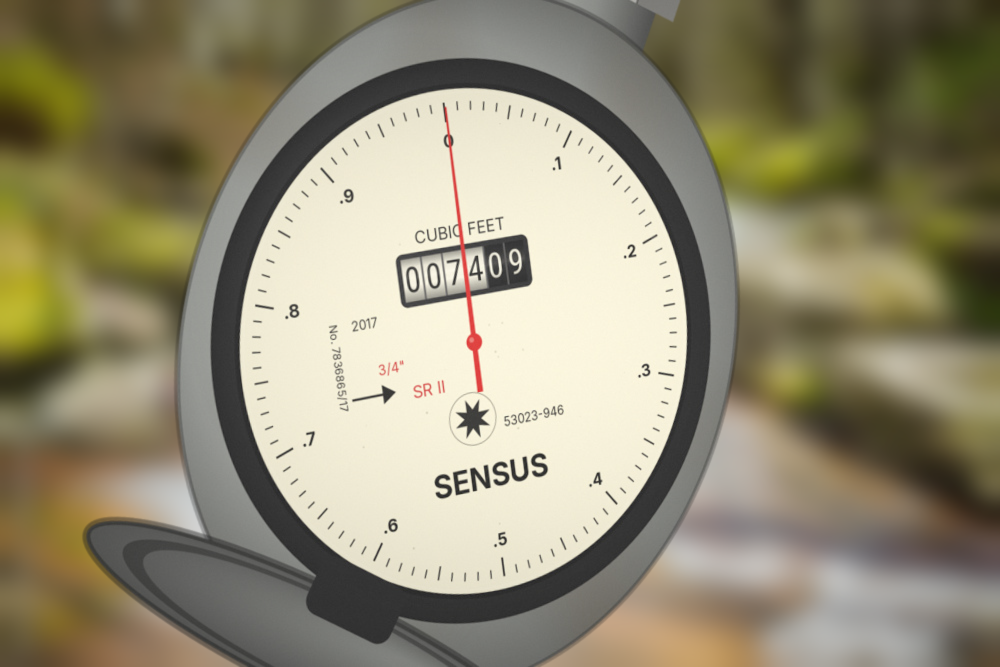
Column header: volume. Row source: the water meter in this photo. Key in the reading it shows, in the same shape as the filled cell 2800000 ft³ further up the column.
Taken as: 7409.00 ft³
